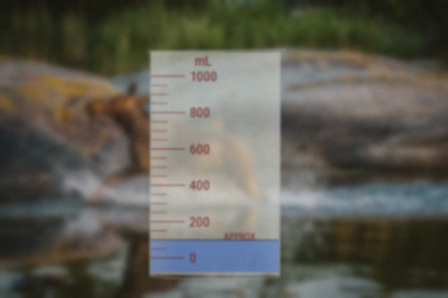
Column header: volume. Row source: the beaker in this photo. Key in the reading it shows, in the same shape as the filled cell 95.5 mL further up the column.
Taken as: 100 mL
